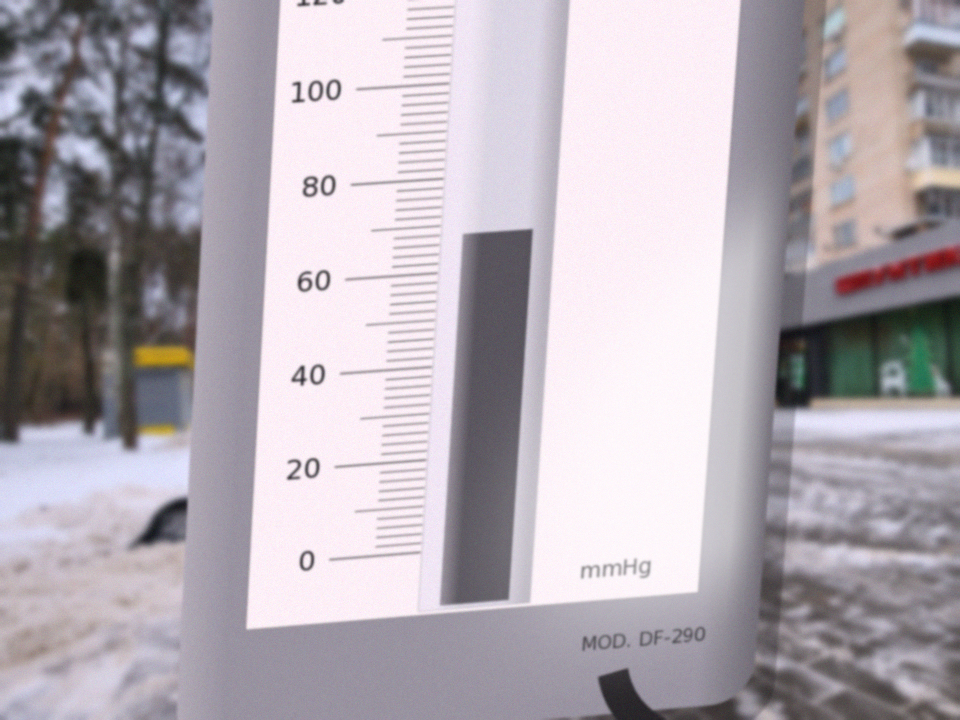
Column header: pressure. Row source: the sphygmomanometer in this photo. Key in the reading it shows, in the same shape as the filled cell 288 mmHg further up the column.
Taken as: 68 mmHg
